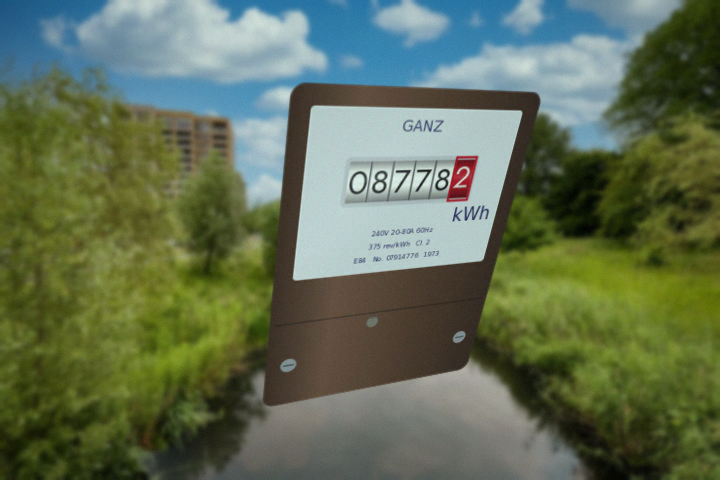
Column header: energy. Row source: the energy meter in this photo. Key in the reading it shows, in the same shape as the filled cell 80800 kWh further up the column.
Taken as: 8778.2 kWh
